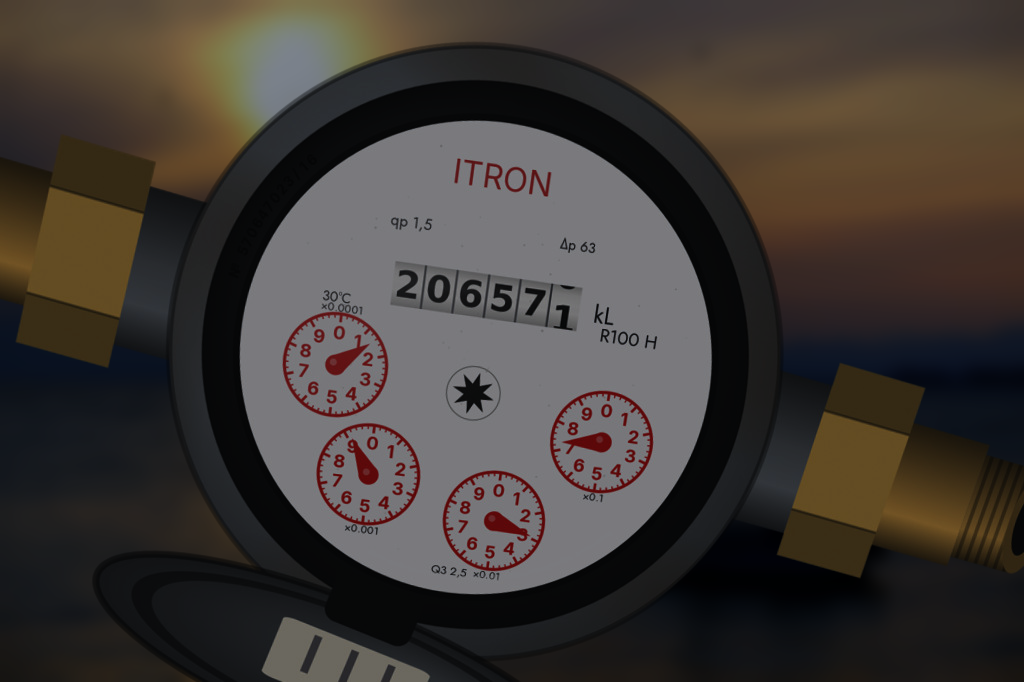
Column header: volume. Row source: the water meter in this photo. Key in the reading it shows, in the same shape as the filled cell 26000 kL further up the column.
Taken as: 206570.7291 kL
